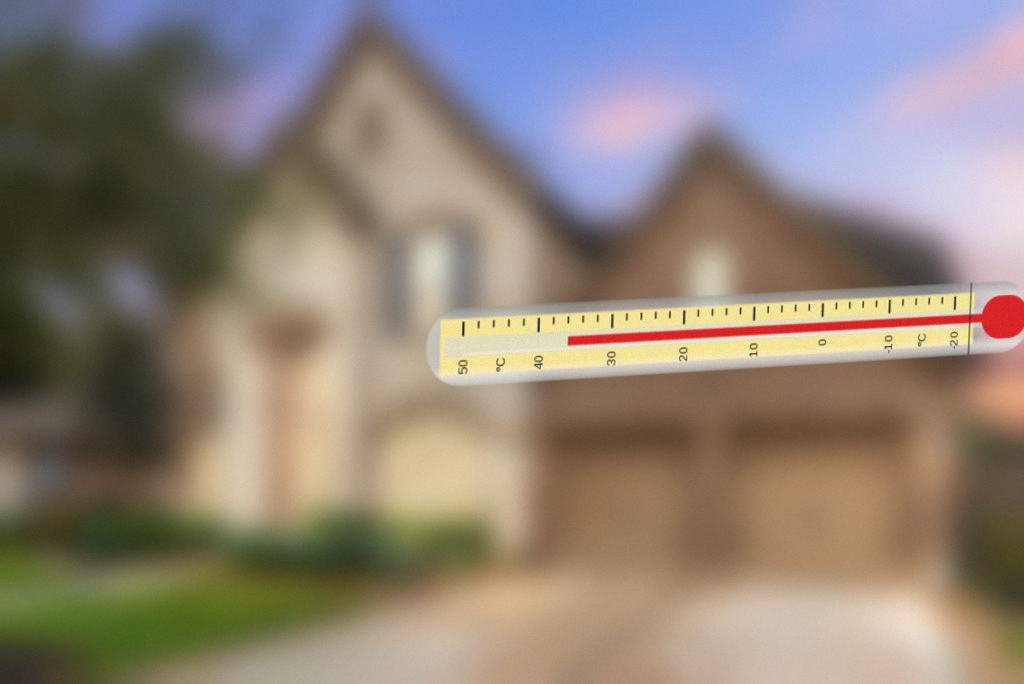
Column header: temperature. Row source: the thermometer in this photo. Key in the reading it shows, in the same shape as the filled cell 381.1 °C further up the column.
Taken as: 36 °C
